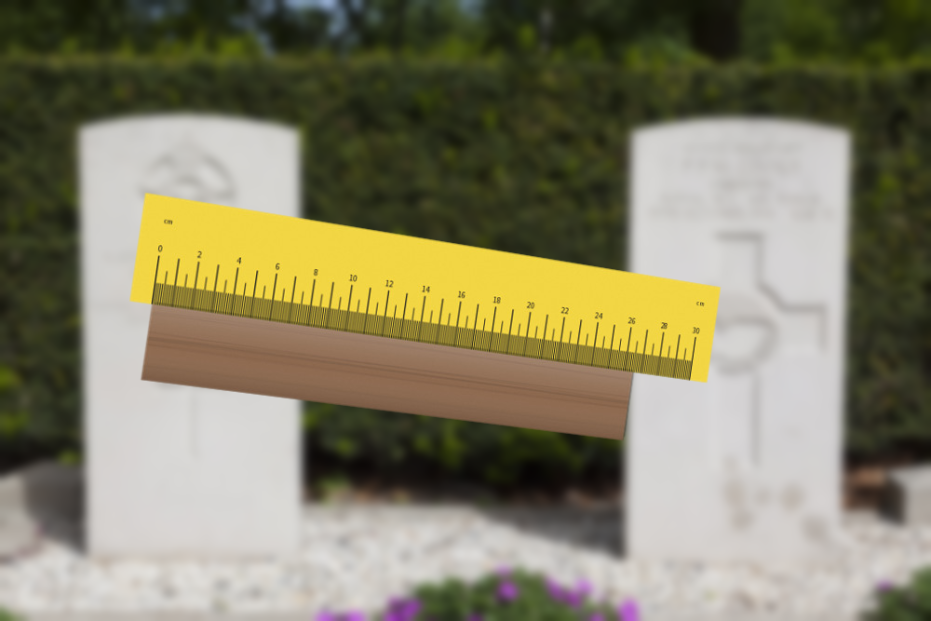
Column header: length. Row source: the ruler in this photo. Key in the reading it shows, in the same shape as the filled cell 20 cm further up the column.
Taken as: 26.5 cm
